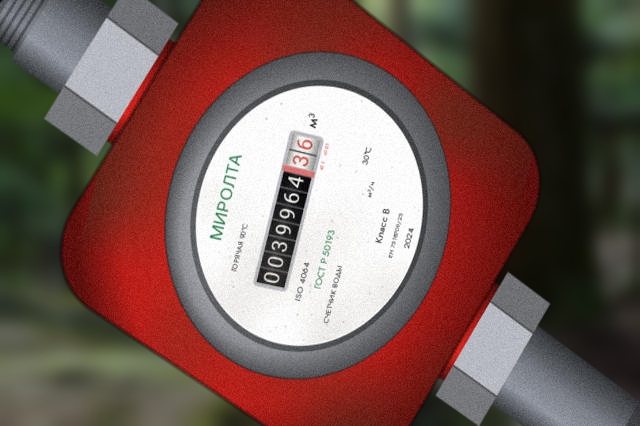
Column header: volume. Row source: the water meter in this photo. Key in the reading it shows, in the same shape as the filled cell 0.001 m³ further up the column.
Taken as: 39964.36 m³
